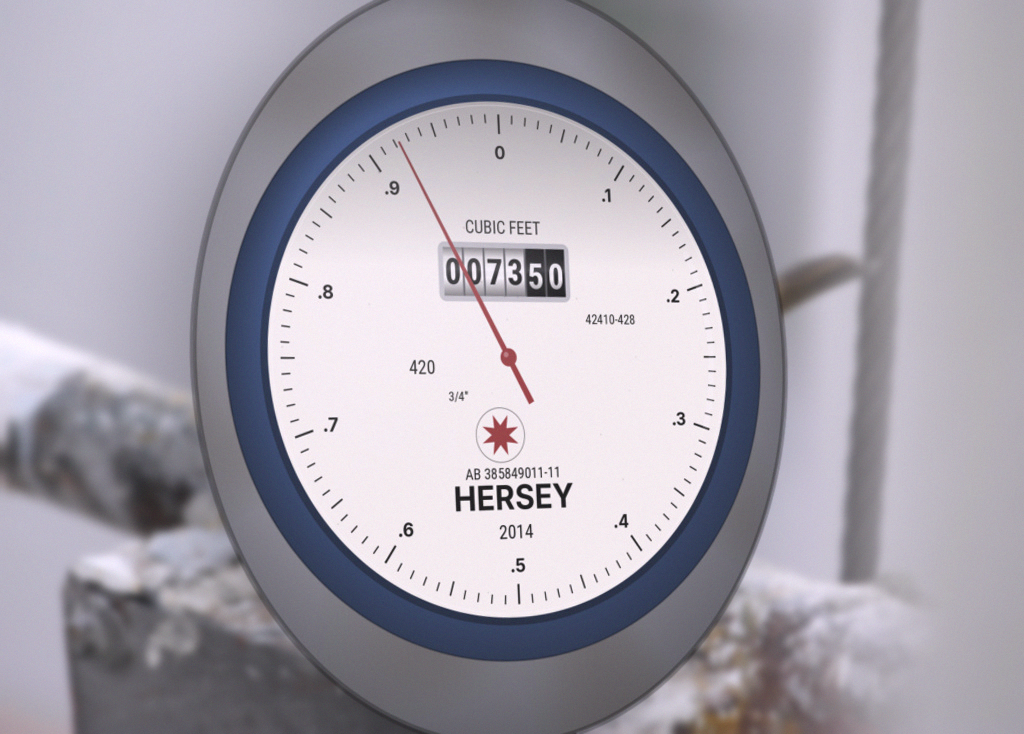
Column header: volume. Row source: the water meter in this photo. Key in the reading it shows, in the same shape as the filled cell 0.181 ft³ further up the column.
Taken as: 7349.92 ft³
